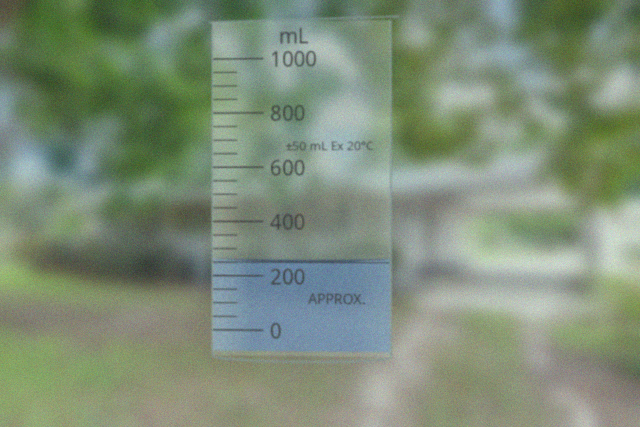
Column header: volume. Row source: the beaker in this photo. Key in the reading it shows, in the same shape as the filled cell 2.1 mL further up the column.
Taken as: 250 mL
